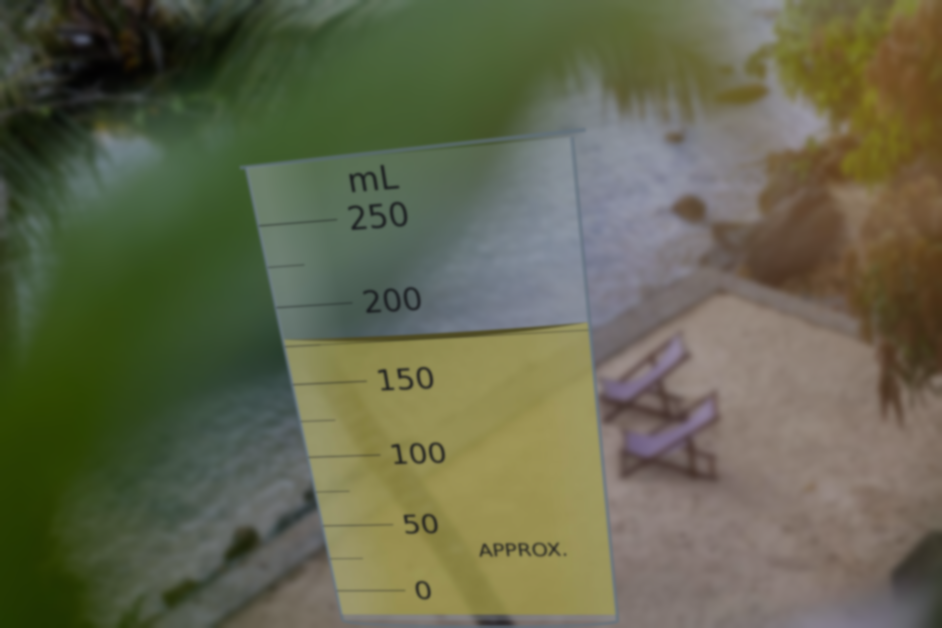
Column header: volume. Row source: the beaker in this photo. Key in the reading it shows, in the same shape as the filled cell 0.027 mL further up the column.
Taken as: 175 mL
